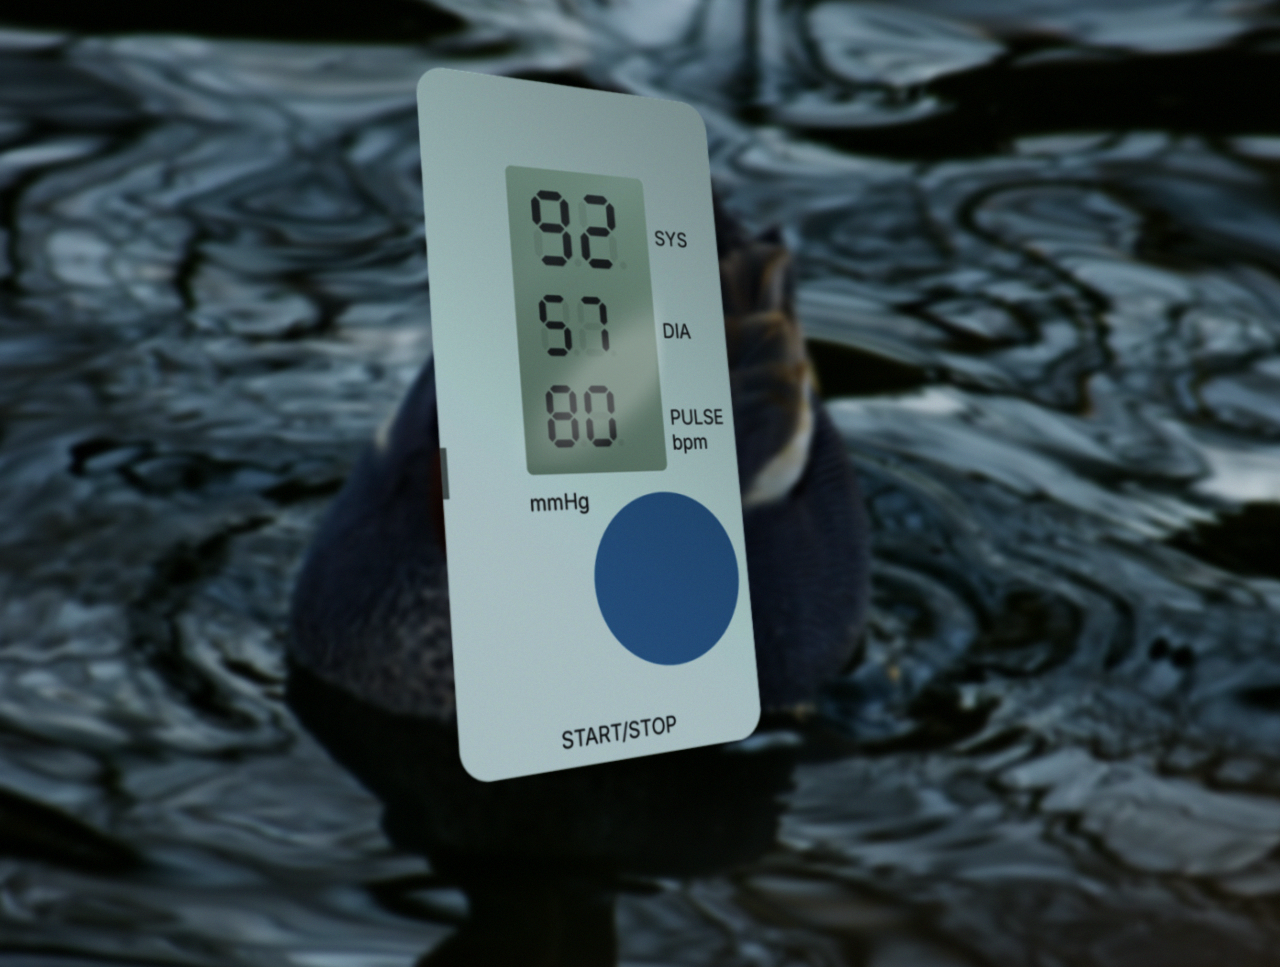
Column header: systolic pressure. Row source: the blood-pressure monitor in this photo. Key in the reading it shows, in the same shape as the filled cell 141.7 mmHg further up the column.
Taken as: 92 mmHg
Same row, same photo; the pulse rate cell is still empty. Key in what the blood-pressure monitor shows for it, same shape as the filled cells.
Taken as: 80 bpm
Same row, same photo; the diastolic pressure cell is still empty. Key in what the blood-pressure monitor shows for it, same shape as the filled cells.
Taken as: 57 mmHg
